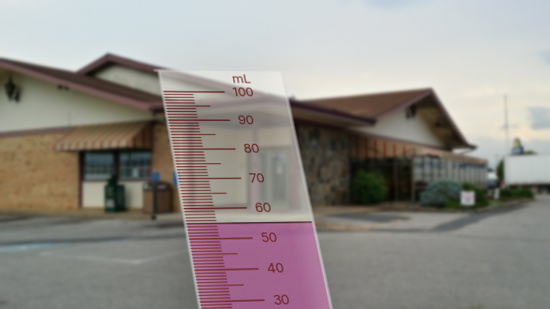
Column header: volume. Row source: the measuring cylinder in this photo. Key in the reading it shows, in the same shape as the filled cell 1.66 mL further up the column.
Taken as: 55 mL
